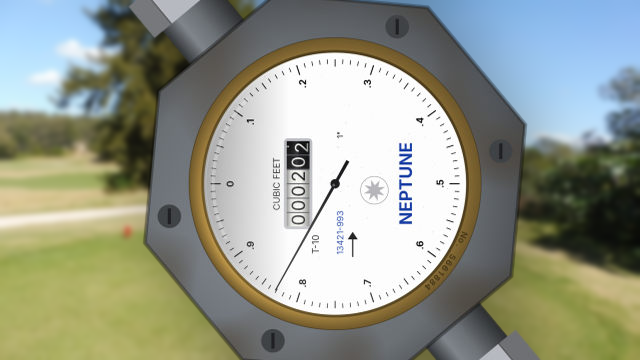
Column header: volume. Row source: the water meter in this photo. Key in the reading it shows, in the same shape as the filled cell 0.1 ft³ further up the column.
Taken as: 201.83 ft³
